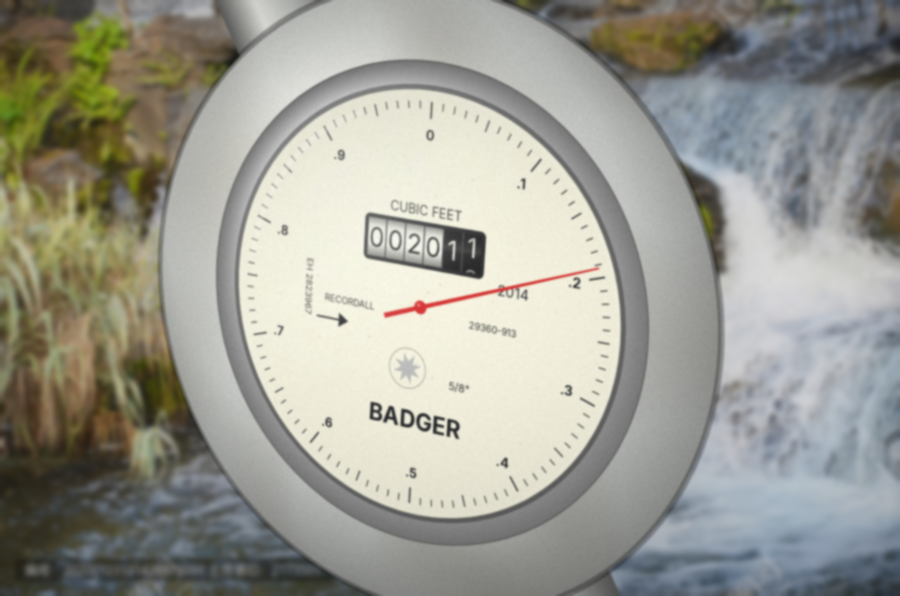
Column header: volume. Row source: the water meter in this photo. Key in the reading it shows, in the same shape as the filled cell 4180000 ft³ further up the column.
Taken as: 2011.19 ft³
